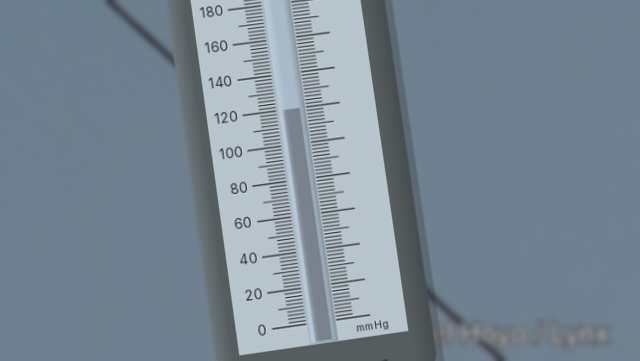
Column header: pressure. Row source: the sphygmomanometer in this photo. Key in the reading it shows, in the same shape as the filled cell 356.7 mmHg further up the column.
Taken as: 120 mmHg
